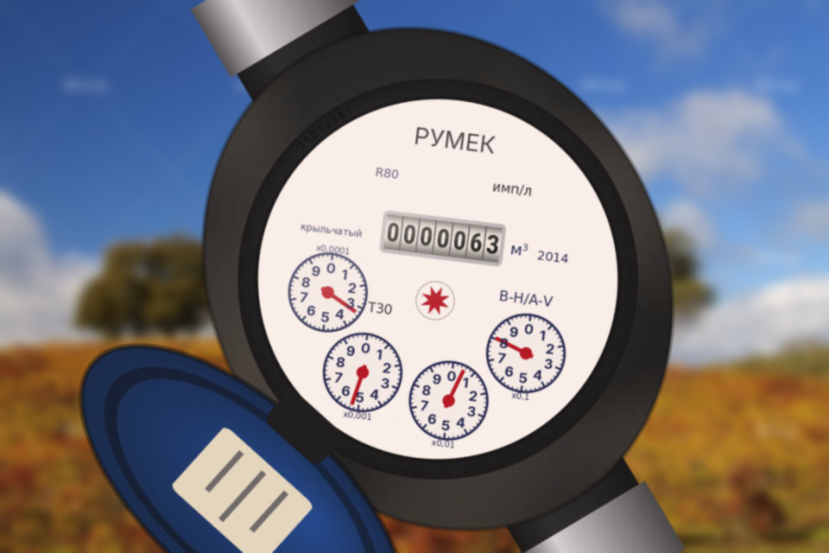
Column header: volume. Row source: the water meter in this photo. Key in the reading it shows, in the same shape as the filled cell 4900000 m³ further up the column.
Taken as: 63.8053 m³
